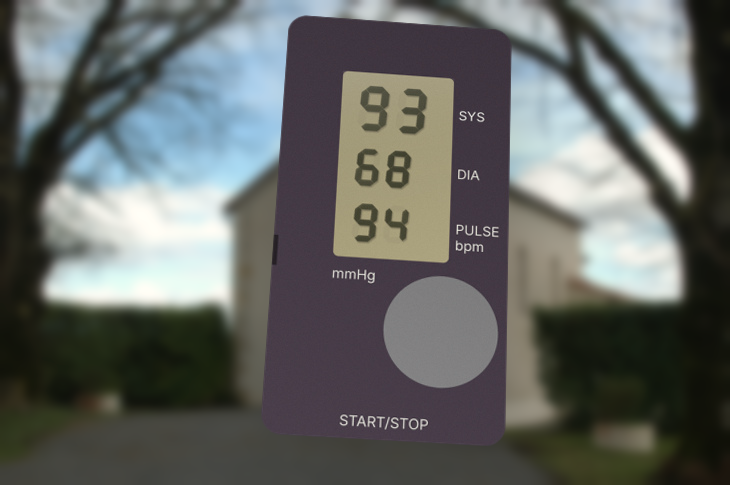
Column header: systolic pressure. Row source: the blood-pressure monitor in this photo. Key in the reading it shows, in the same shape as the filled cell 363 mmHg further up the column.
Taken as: 93 mmHg
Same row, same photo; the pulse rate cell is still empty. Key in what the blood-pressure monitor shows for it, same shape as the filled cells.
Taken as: 94 bpm
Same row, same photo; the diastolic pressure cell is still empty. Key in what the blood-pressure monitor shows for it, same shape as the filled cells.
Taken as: 68 mmHg
